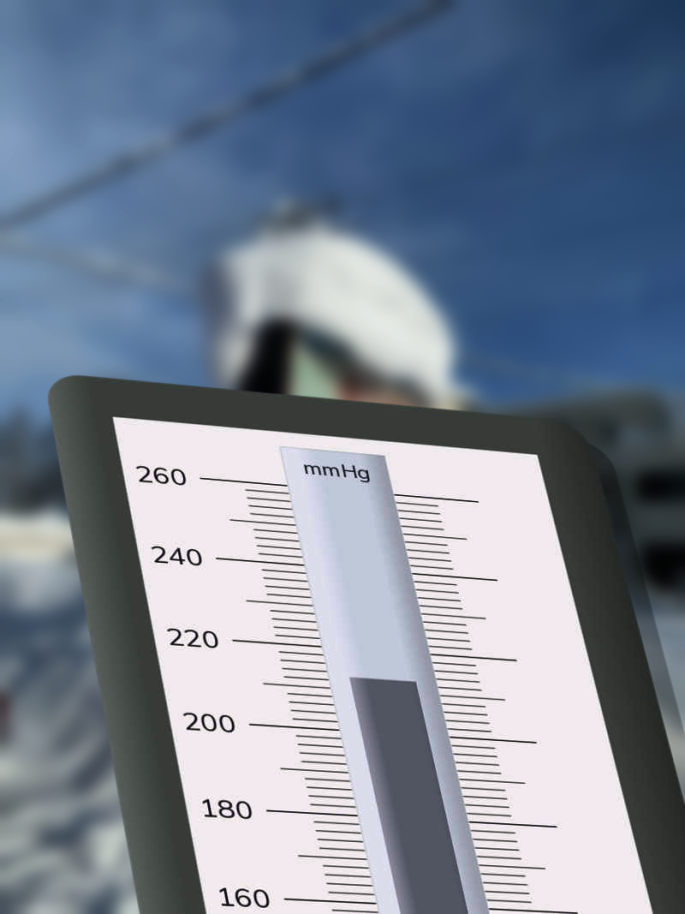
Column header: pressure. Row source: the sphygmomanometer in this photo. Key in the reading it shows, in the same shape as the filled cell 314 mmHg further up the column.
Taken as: 213 mmHg
